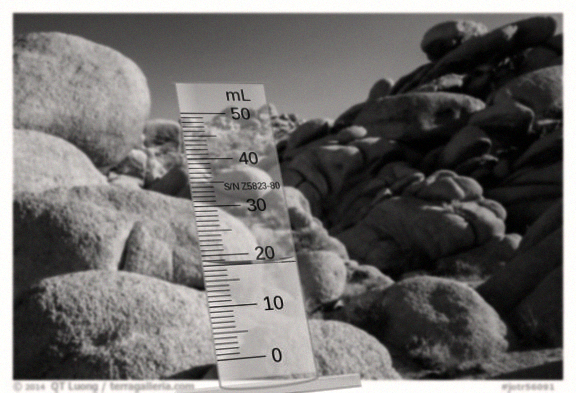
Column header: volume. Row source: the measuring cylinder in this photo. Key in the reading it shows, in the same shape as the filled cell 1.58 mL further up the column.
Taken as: 18 mL
